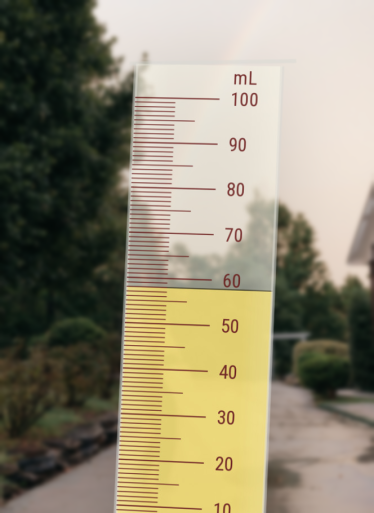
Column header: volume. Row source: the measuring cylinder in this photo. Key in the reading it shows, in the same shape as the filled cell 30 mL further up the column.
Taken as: 58 mL
